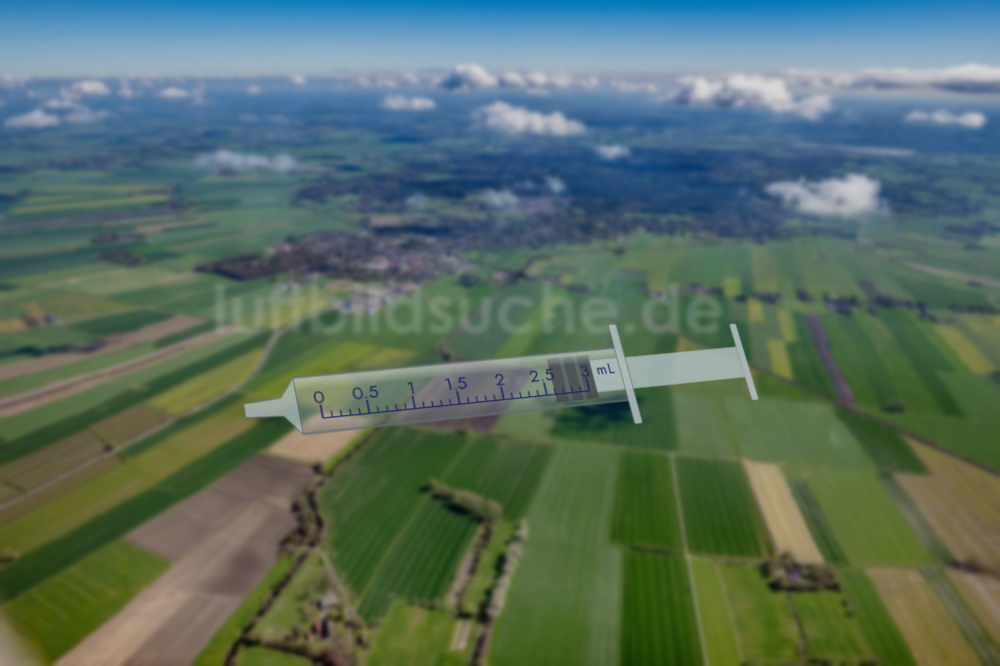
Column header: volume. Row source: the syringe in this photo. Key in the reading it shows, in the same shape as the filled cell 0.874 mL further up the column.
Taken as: 2.6 mL
